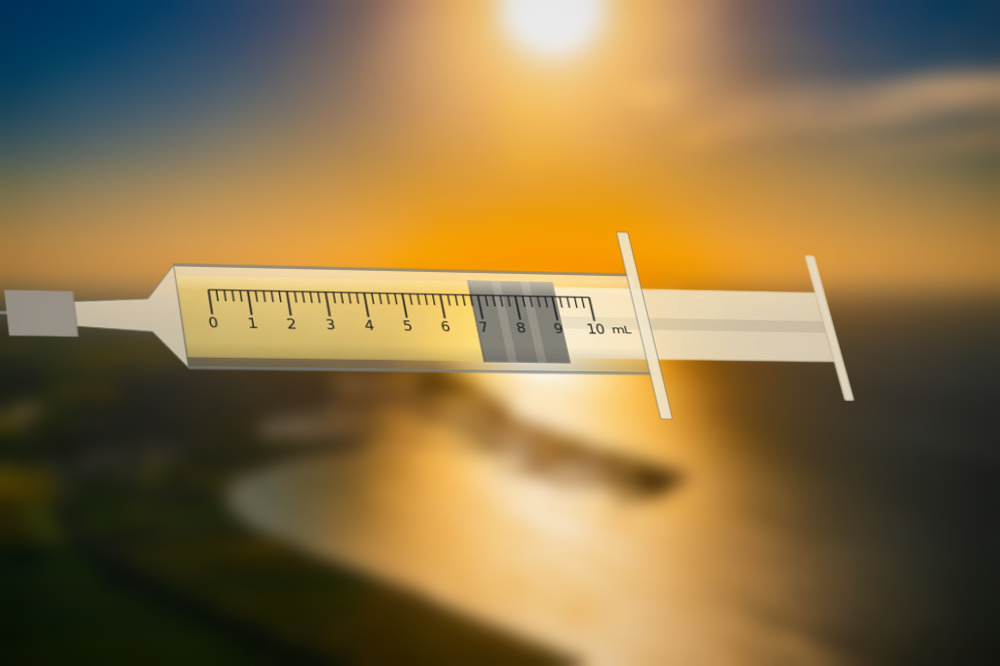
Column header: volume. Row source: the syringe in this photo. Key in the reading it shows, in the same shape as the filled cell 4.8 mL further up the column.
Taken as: 6.8 mL
